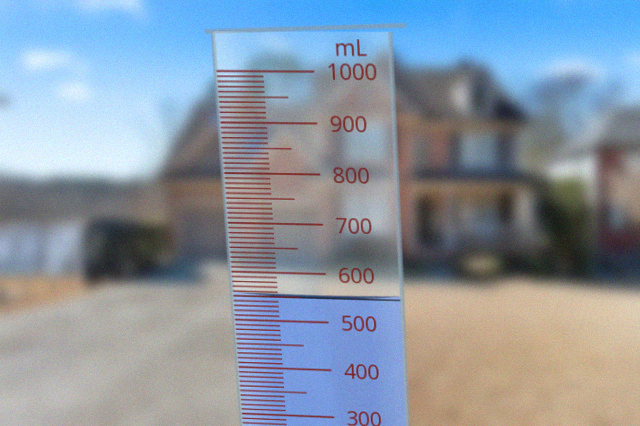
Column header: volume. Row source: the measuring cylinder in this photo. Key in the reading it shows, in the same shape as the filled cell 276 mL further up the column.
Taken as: 550 mL
